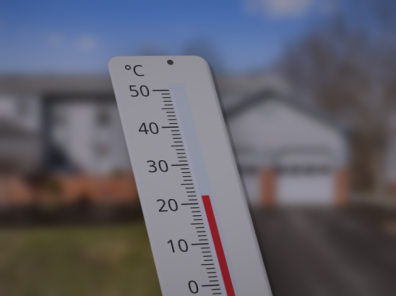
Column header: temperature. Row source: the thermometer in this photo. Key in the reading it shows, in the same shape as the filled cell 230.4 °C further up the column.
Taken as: 22 °C
